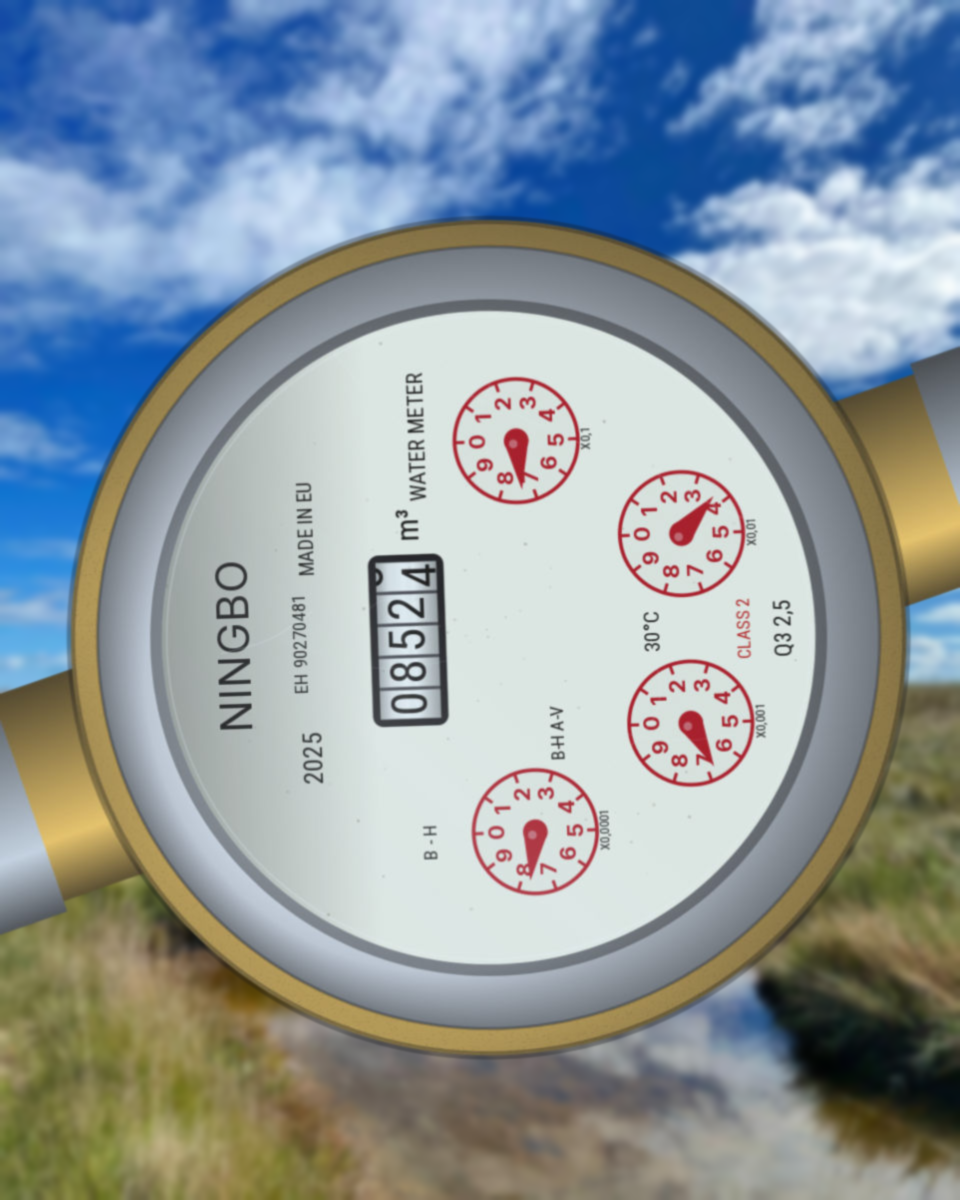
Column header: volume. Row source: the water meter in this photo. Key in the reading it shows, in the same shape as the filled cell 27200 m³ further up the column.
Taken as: 8523.7367 m³
